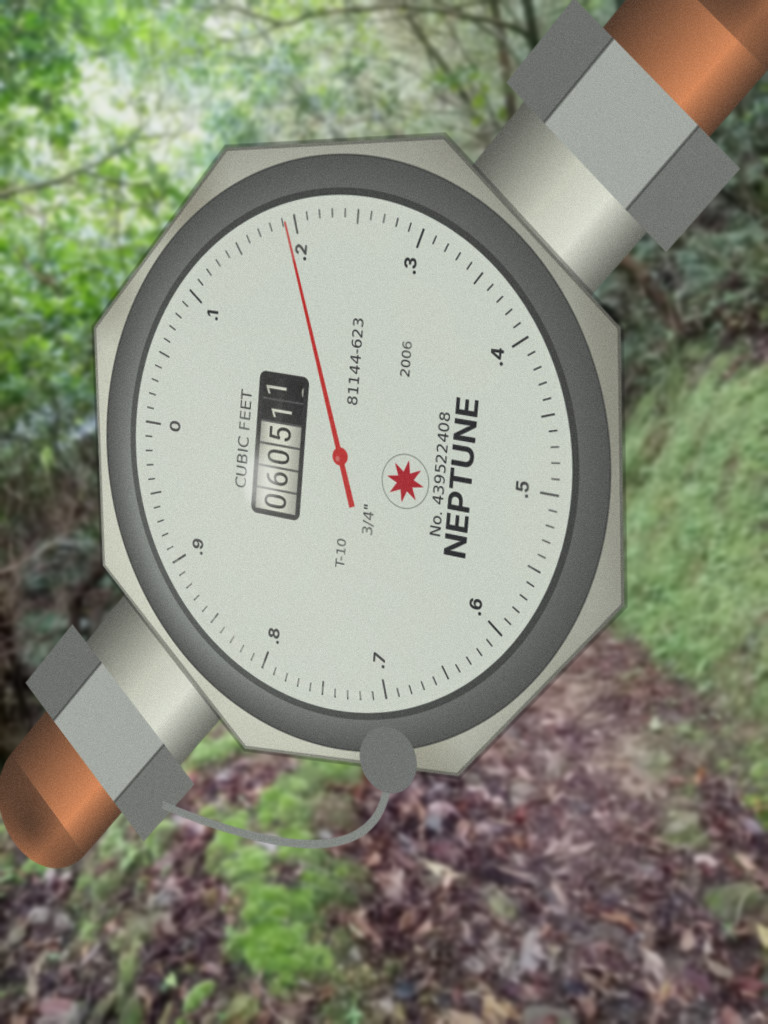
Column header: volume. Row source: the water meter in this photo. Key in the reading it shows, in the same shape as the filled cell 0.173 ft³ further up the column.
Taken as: 60511.19 ft³
